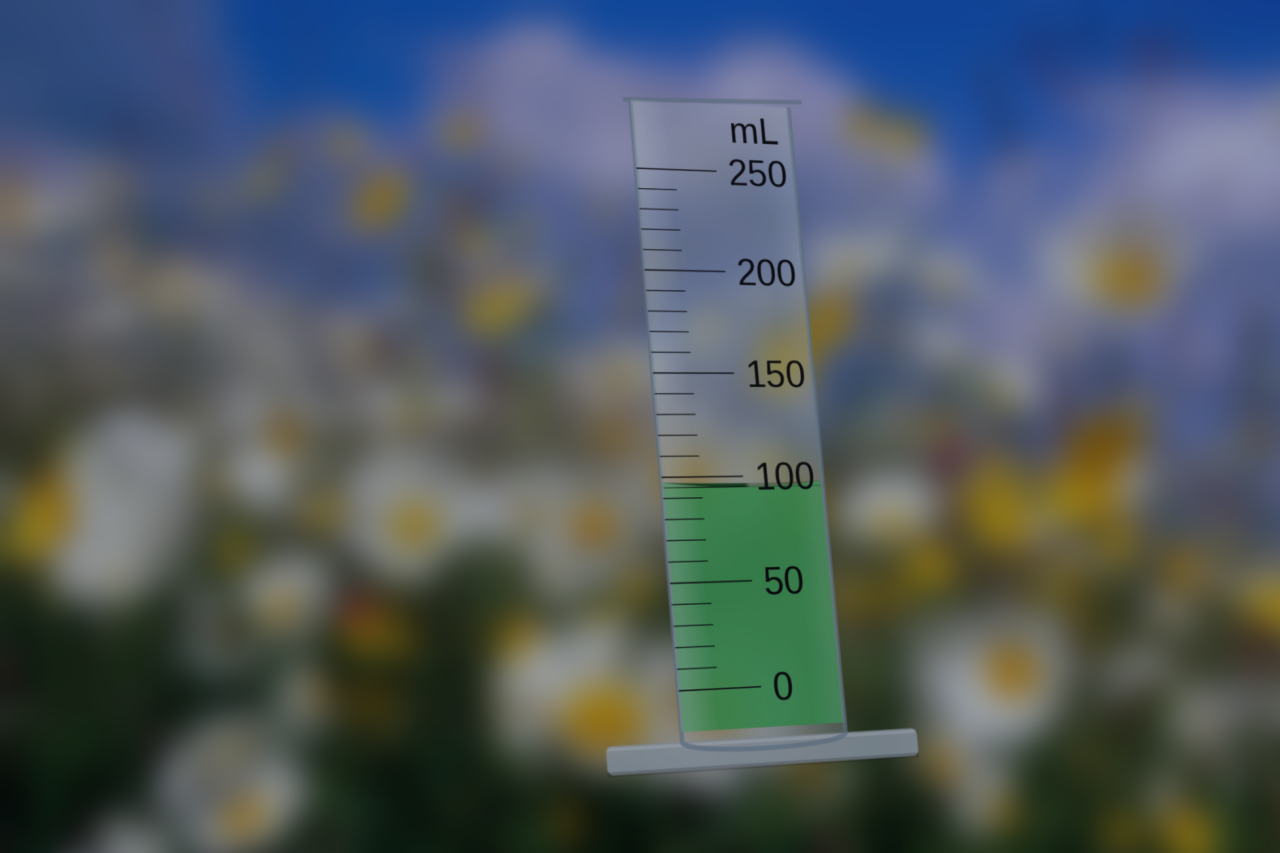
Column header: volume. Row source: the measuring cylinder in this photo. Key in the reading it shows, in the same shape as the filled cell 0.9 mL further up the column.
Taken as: 95 mL
